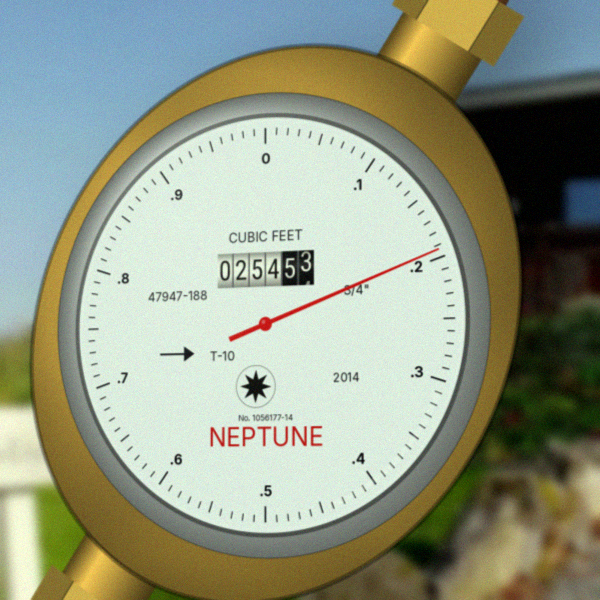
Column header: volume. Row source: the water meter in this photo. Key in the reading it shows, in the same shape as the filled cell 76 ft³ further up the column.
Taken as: 25453.19 ft³
